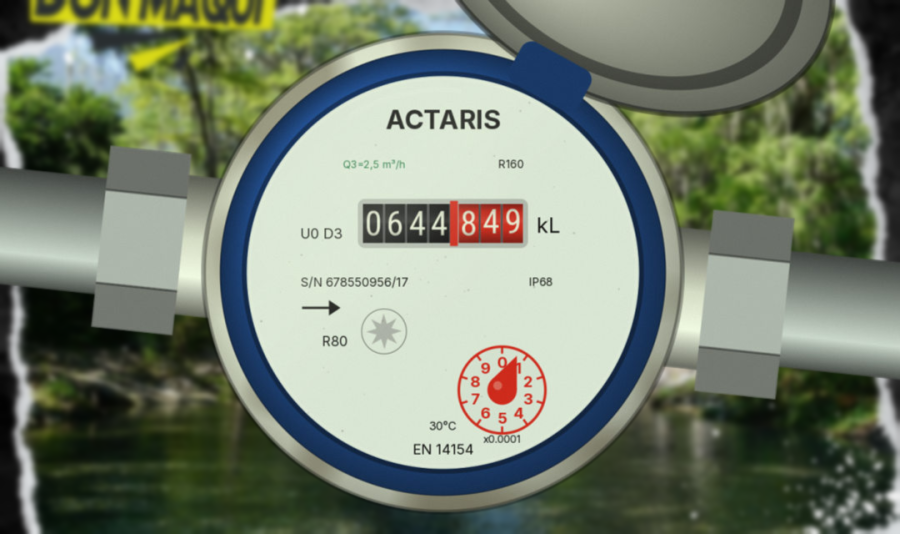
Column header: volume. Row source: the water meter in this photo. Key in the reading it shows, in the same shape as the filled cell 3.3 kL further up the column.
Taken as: 644.8490 kL
